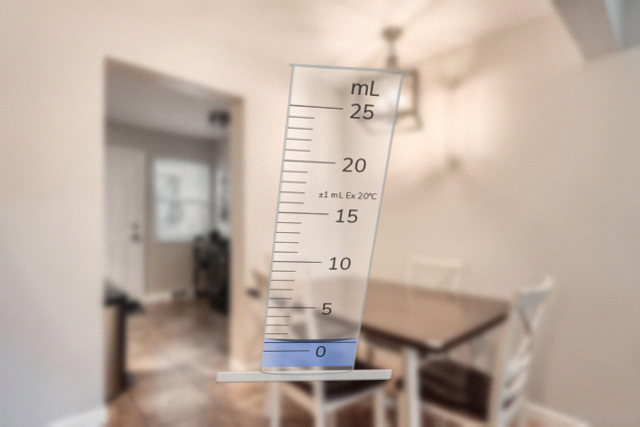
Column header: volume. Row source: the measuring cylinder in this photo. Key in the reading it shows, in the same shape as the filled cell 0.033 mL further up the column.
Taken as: 1 mL
